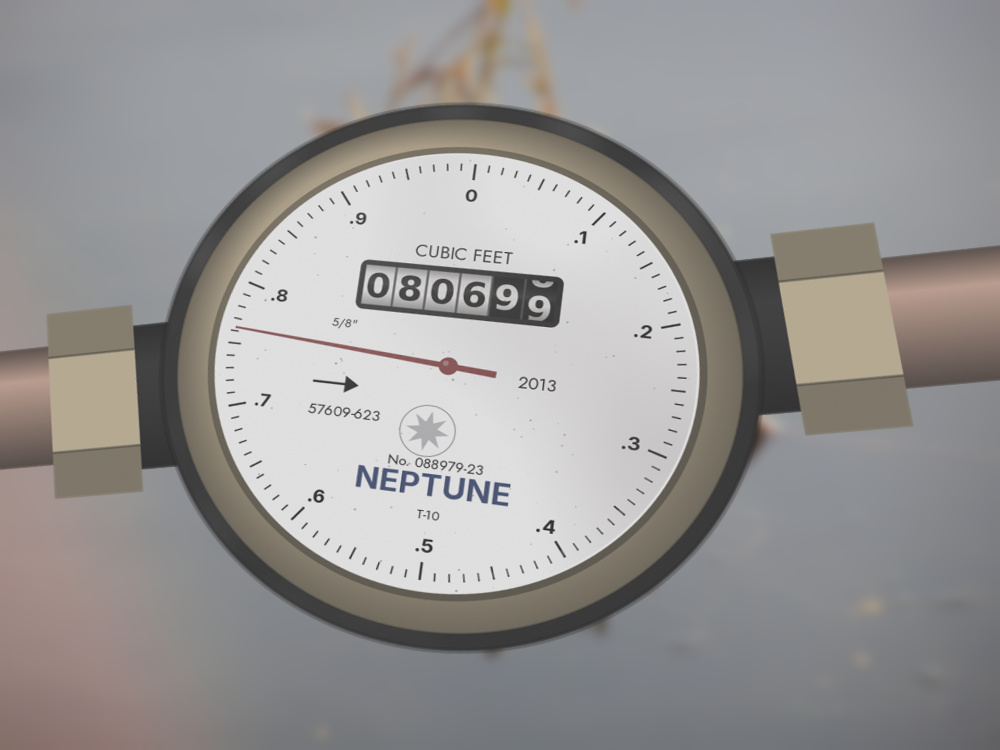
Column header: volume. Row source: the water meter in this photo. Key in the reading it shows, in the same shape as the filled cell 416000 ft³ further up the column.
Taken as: 80698.76 ft³
